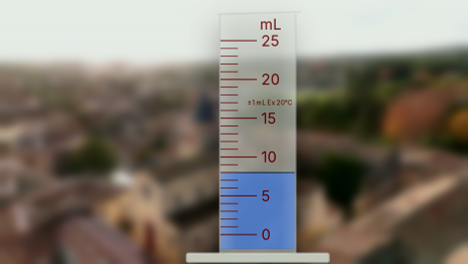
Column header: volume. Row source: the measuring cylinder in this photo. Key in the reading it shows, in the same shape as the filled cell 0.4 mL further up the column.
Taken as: 8 mL
